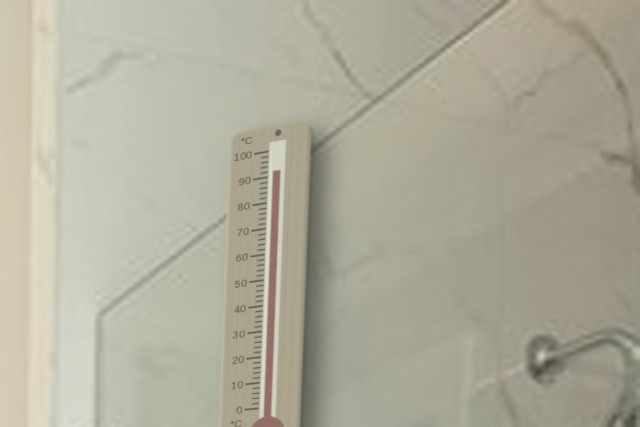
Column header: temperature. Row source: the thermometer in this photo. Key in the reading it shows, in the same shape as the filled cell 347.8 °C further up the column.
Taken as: 92 °C
